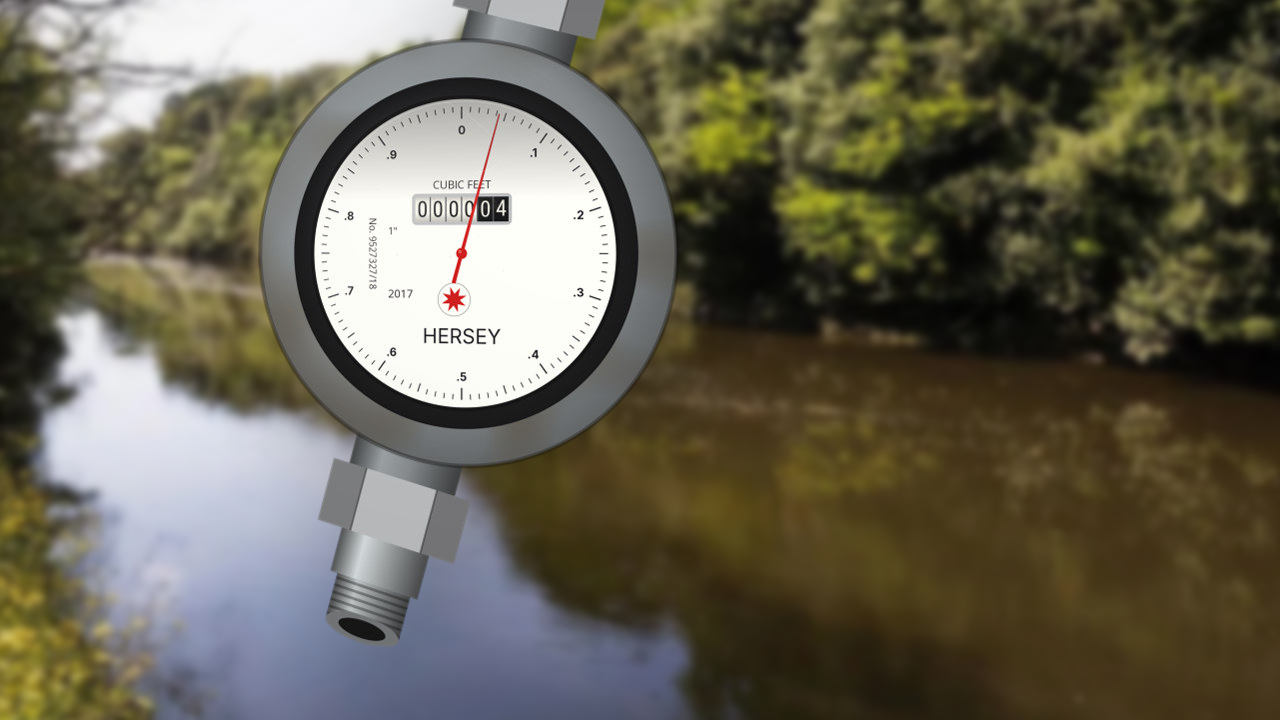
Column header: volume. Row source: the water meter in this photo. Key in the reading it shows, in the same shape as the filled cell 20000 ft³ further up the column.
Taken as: 4.04 ft³
